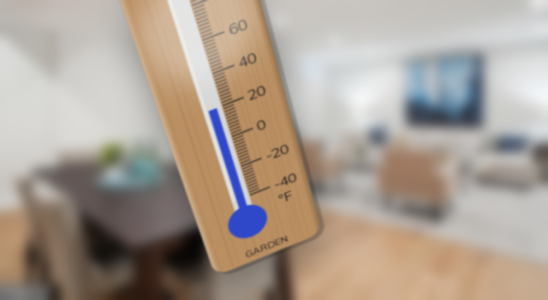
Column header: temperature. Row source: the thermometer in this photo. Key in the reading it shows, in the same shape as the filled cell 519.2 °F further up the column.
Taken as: 20 °F
